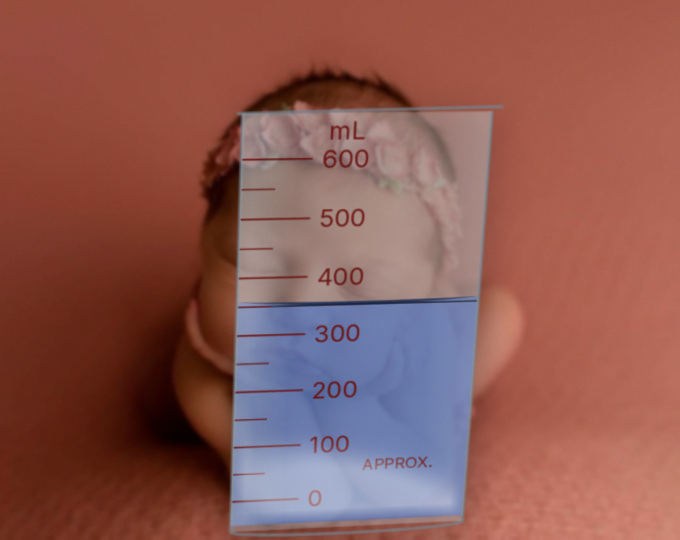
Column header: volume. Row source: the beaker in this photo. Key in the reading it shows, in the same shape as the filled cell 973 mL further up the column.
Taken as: 350 mL
